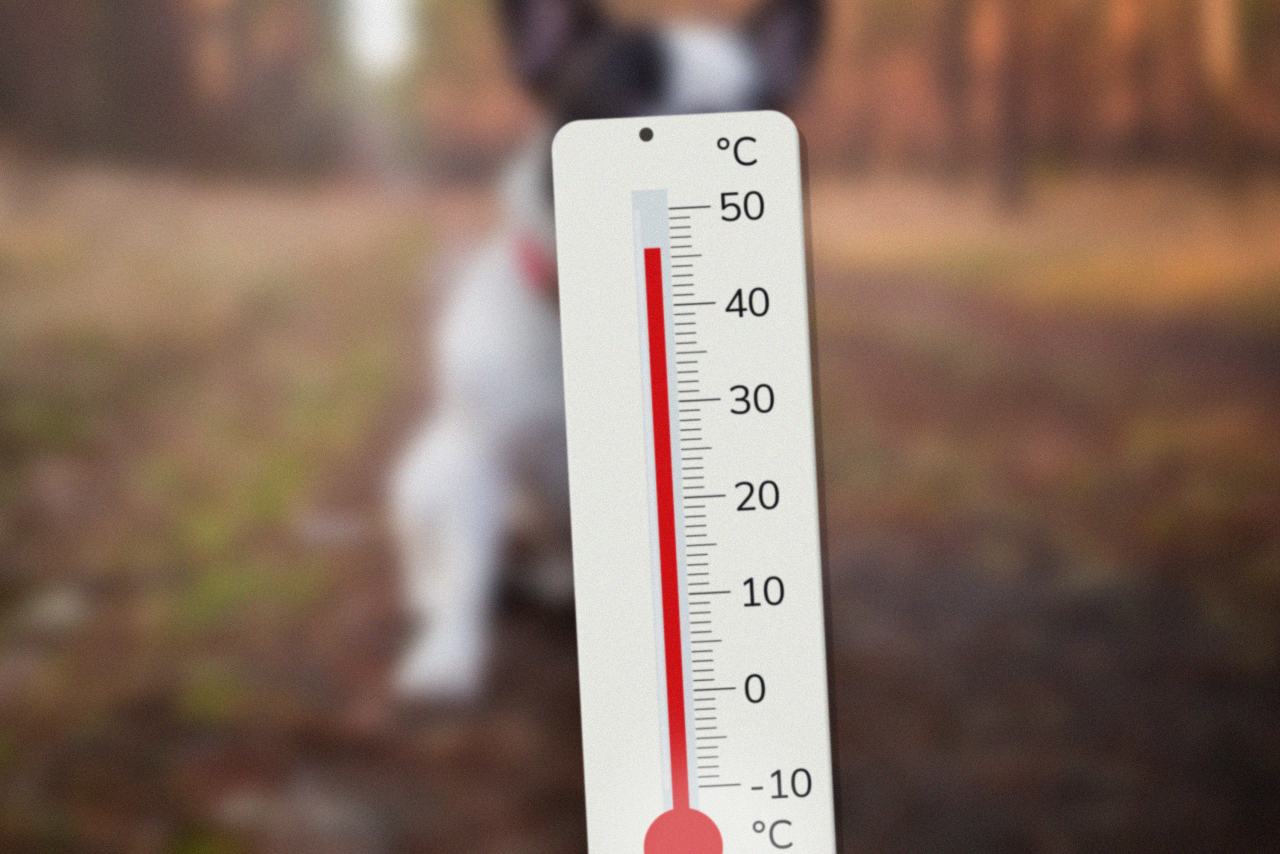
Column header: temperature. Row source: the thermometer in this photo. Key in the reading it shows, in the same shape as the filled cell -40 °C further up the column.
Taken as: 46 °C
